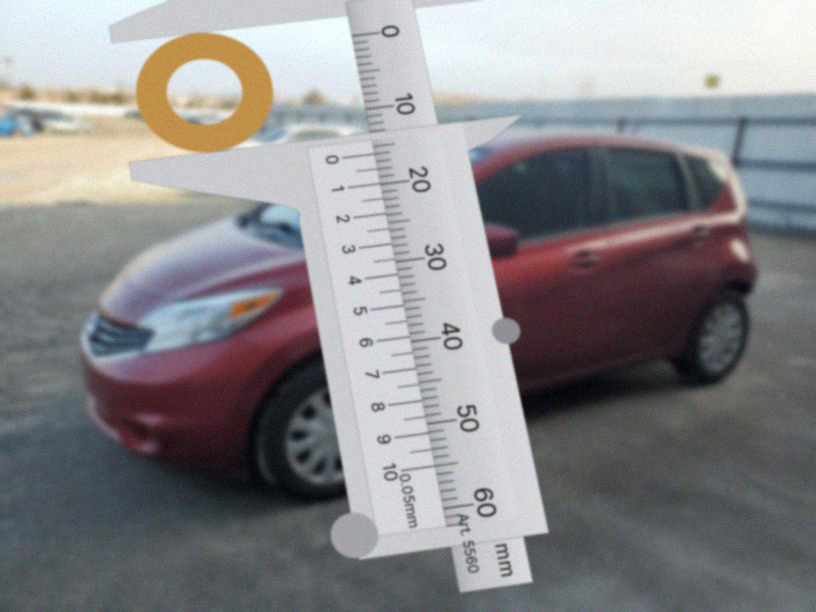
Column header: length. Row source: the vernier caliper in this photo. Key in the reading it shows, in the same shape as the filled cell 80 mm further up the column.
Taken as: 16.0 mm
